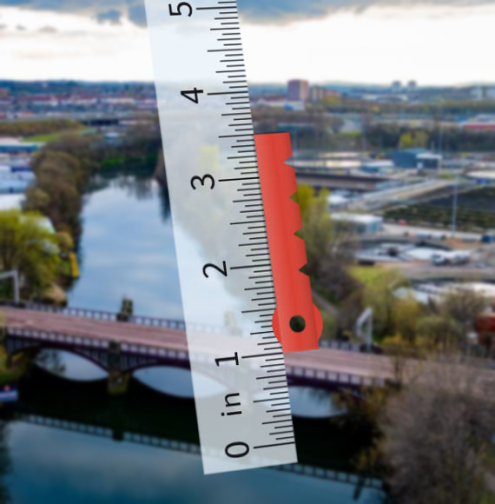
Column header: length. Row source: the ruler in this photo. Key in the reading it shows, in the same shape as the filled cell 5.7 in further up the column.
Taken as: 2.5 in
